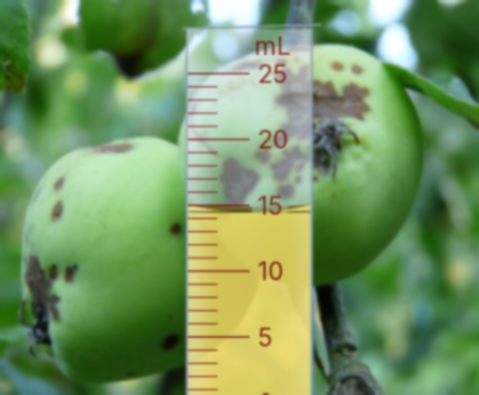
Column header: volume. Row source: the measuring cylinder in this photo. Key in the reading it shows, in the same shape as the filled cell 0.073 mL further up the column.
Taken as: 14.5 mL
